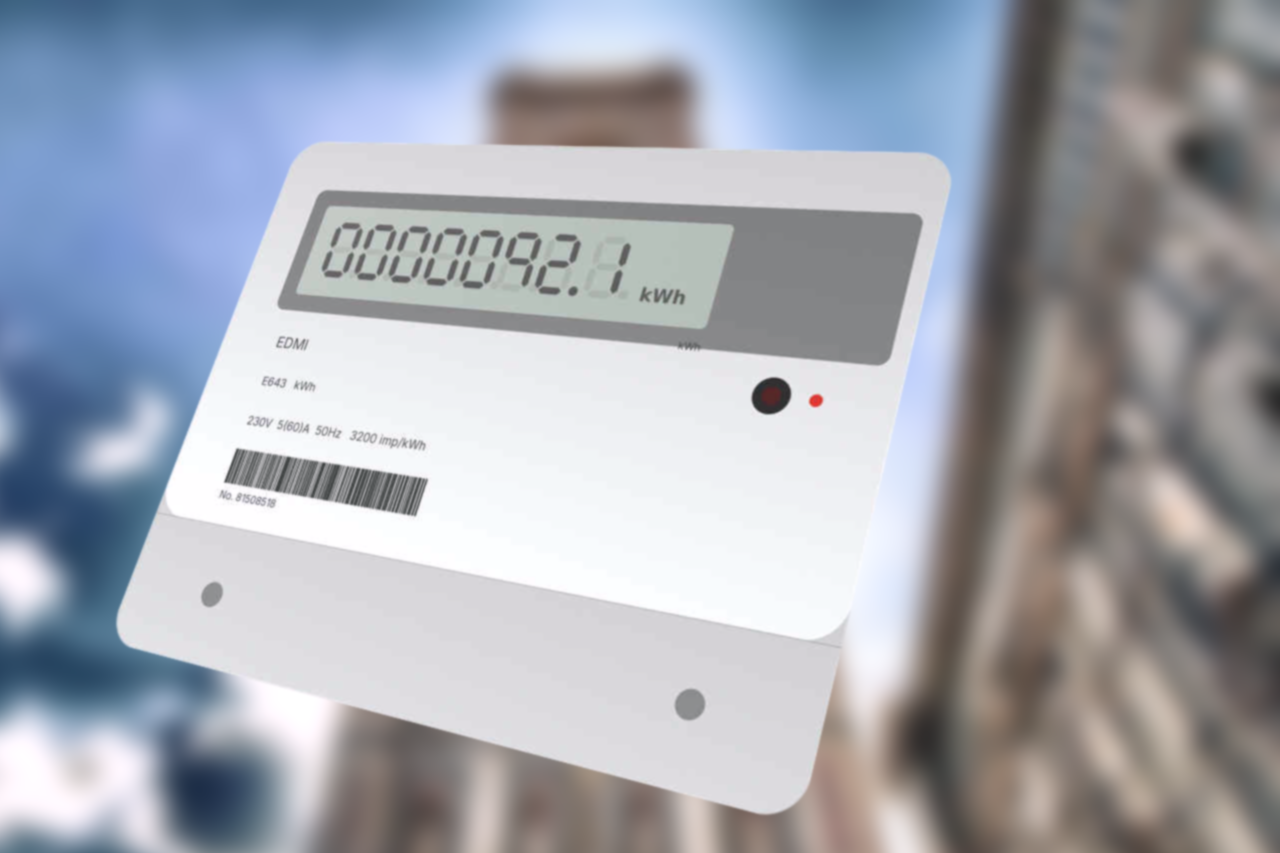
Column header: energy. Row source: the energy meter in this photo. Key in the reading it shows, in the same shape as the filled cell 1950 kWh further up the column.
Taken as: 92.1 kWh
